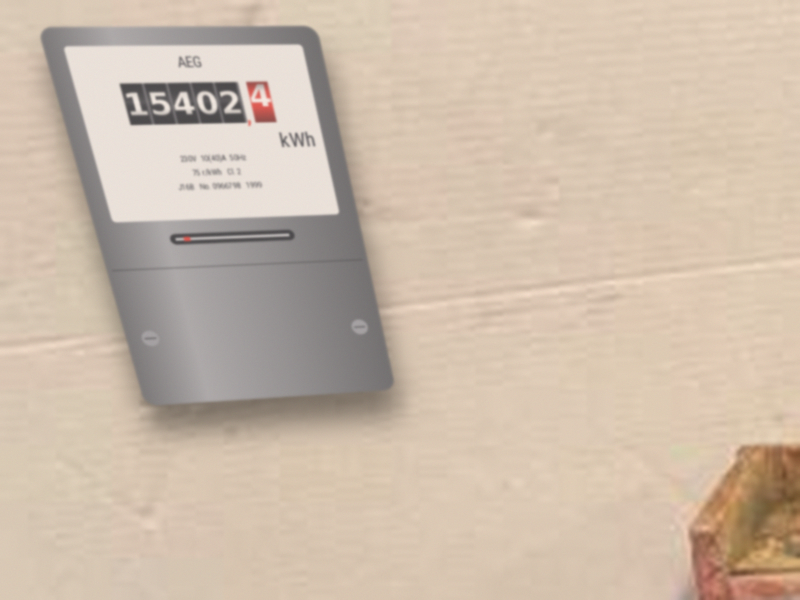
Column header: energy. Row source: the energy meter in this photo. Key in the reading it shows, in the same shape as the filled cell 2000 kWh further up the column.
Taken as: 15402.4 kWh
